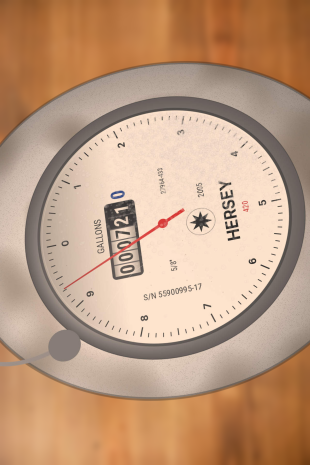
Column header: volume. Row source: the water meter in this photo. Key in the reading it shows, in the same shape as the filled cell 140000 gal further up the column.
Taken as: 7209.3 gal
